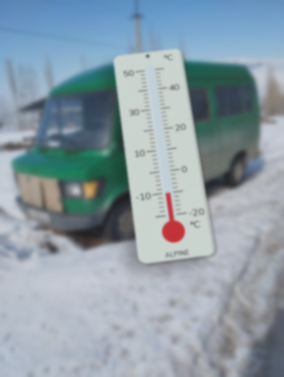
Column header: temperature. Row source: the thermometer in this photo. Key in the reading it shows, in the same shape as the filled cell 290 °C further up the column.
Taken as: -10 °C
